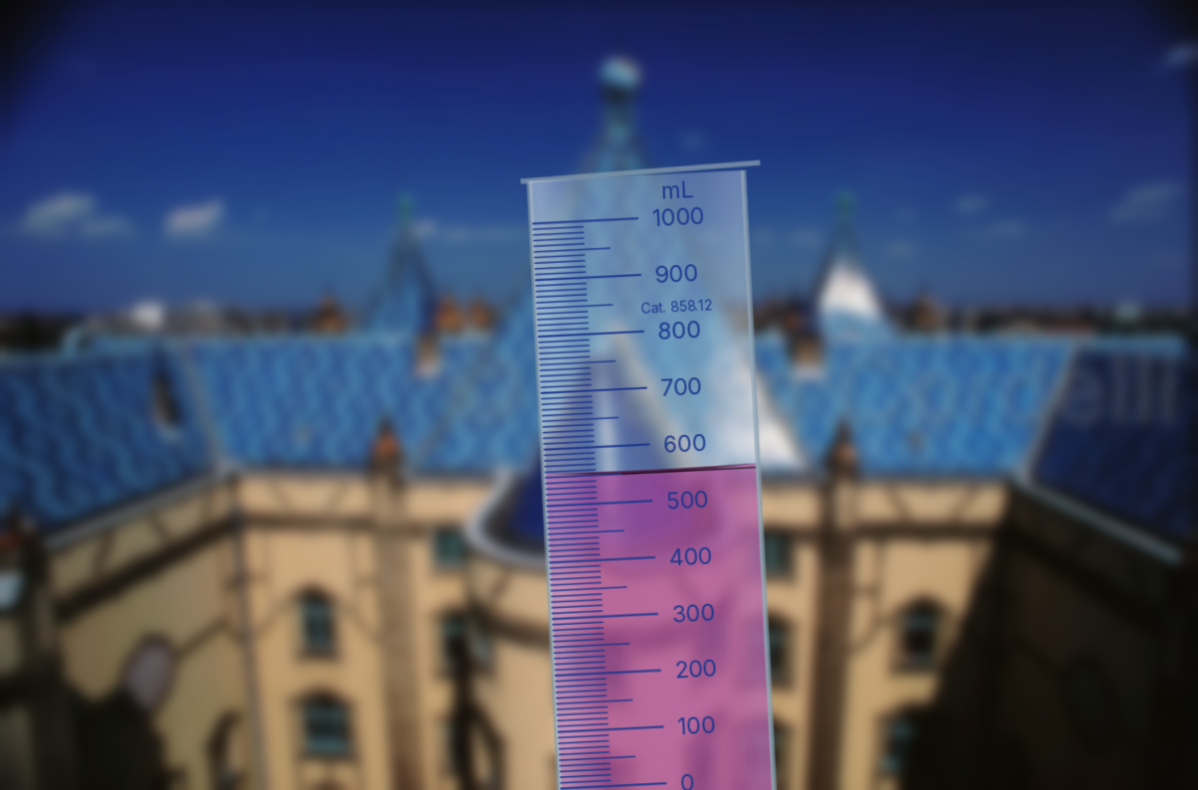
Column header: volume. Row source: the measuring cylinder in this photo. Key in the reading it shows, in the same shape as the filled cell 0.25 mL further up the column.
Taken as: 550 mL
